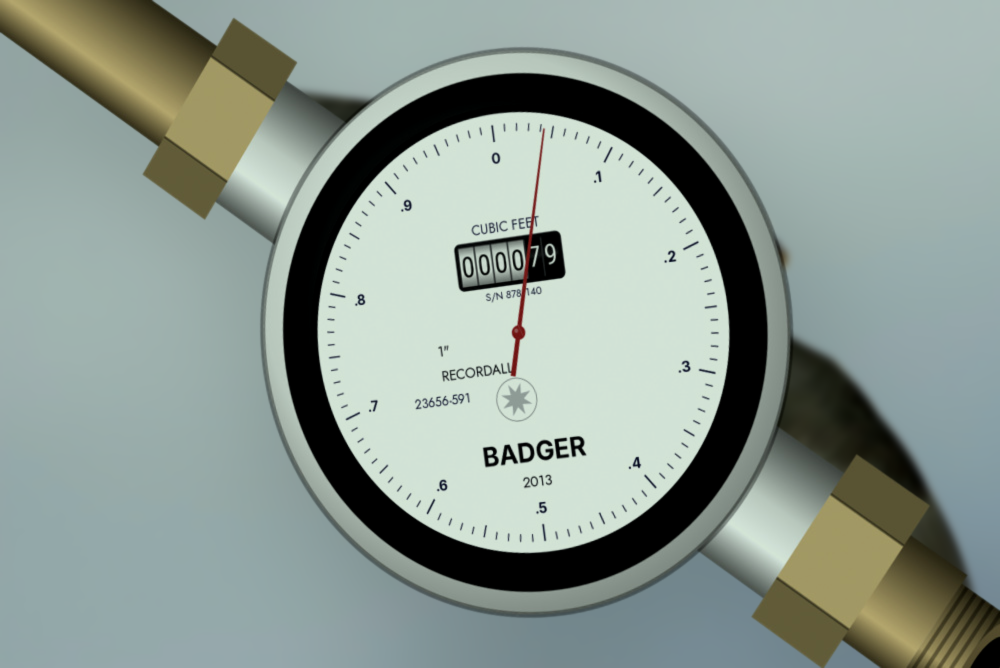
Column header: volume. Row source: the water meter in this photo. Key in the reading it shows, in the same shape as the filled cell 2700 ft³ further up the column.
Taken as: 79.04 ft³
